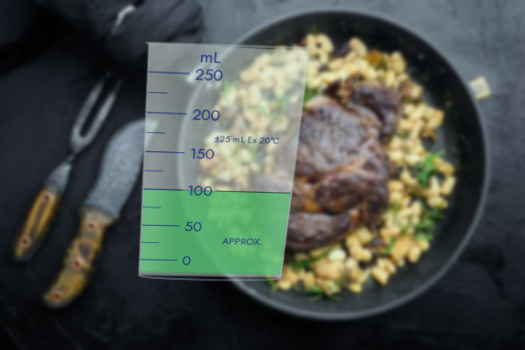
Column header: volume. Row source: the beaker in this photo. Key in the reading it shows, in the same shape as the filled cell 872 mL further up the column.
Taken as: 100 mL
